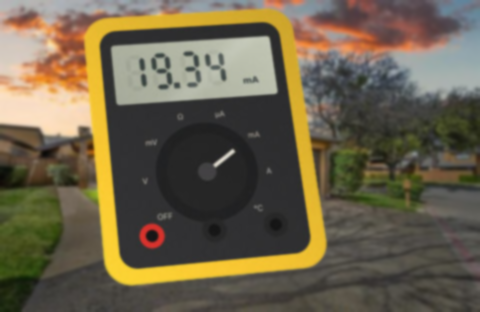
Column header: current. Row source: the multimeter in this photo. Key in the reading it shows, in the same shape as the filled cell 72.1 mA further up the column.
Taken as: 19.34 mA
